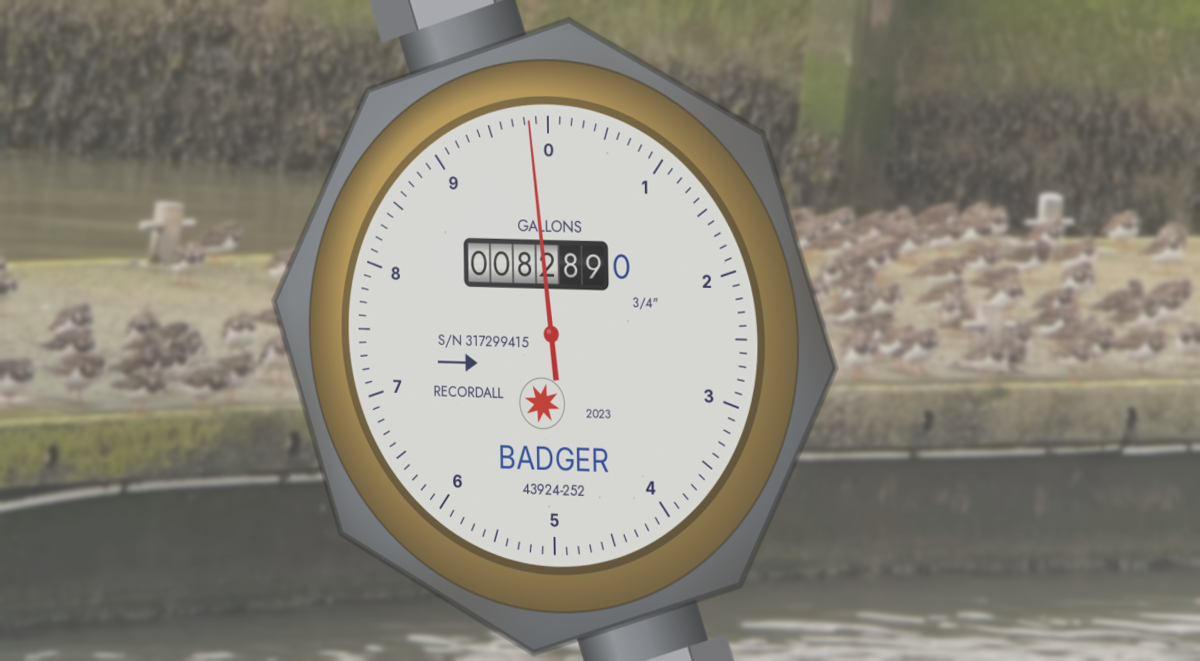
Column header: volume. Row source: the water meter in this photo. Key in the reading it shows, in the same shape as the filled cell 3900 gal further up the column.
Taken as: 82889.8 gal
